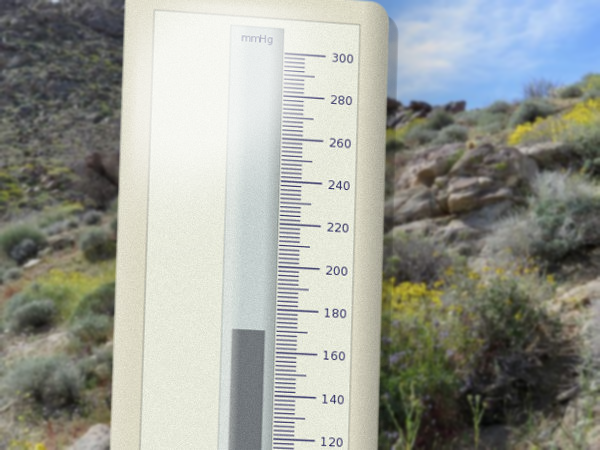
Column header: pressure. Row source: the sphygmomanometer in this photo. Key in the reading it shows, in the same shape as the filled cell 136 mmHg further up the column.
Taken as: 170 mmHg
